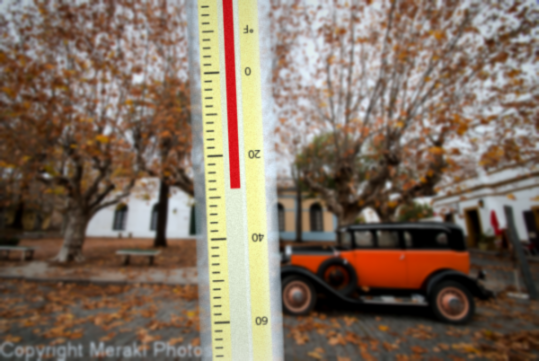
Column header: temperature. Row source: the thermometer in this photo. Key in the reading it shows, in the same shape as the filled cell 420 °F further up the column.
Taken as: 28 °F
